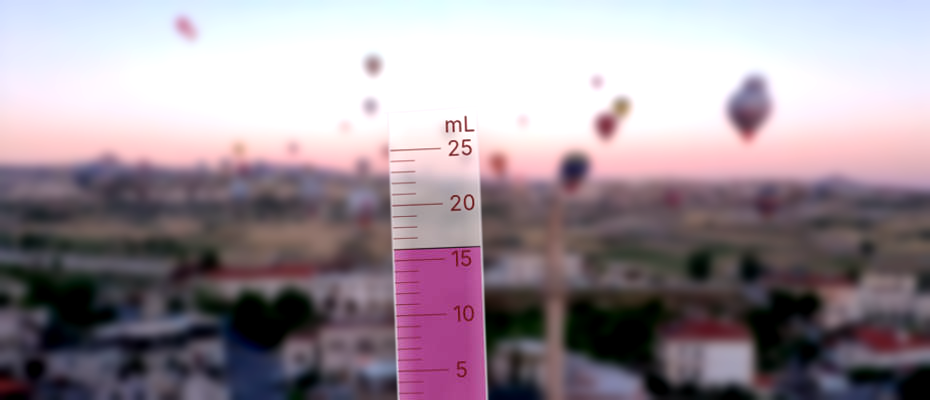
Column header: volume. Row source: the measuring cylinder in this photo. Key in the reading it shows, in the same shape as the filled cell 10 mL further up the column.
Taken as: 16 mL
